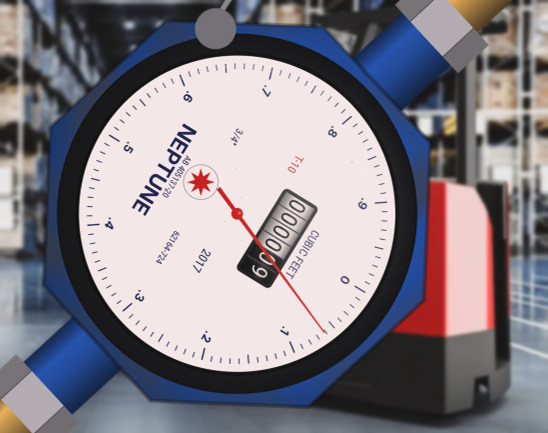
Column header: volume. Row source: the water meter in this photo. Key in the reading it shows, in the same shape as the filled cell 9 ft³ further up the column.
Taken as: 9.06 ft³
